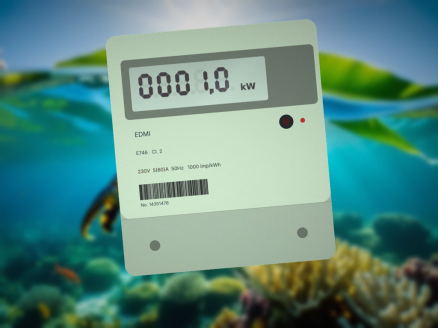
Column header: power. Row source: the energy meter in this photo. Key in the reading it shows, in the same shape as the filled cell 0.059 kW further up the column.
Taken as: 1.0 kW
